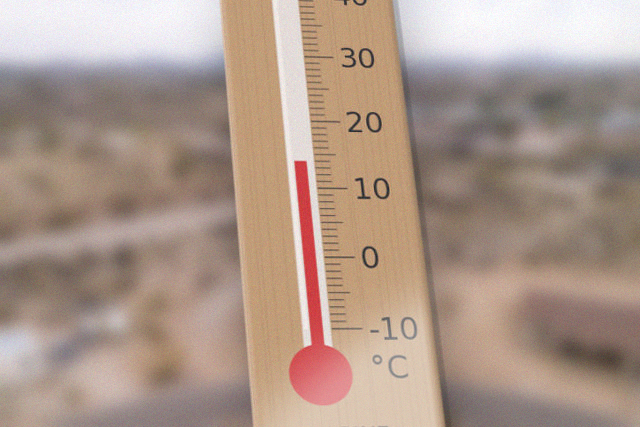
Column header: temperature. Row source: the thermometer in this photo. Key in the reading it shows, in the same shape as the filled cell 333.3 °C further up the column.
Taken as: 14 °C
